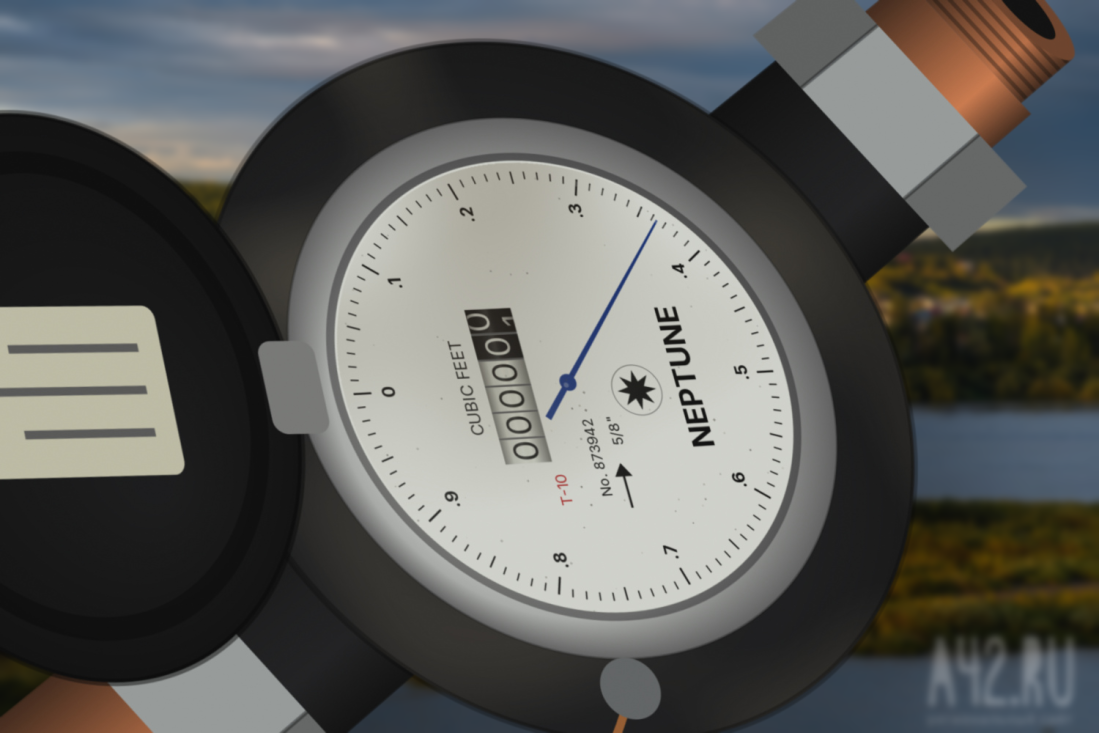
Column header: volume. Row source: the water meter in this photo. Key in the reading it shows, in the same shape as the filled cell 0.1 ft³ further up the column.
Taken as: 0.36 ft³
